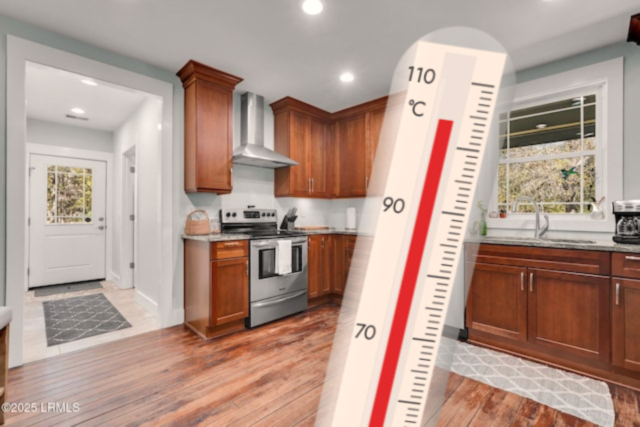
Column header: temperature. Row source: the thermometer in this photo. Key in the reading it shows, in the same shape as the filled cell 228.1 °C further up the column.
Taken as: 104 °C
